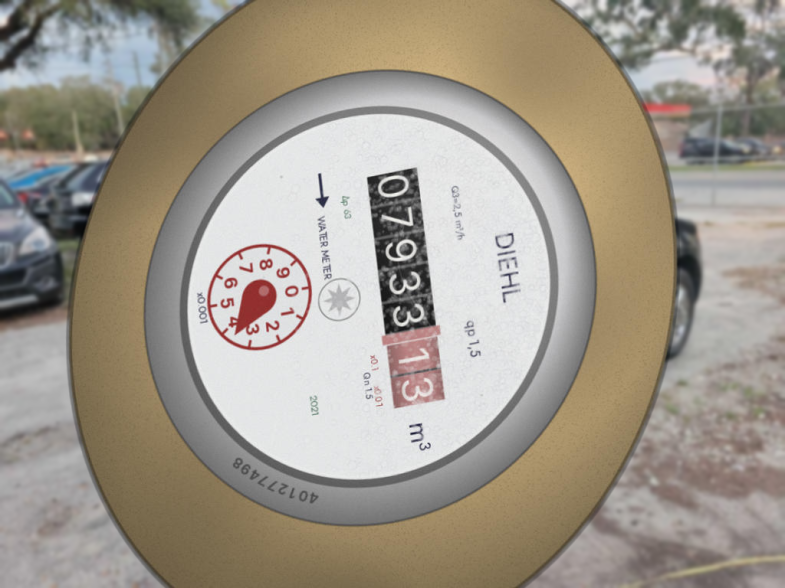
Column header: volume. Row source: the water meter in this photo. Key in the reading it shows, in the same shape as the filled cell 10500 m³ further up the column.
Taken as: 7933.133 m³
